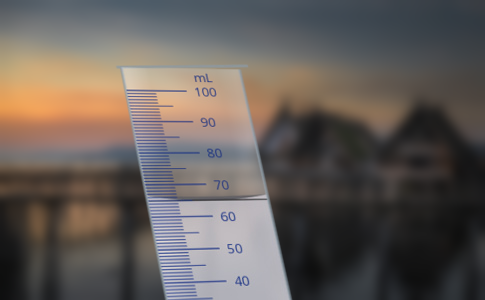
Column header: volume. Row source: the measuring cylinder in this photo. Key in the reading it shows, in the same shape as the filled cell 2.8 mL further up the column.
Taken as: 65 mL
